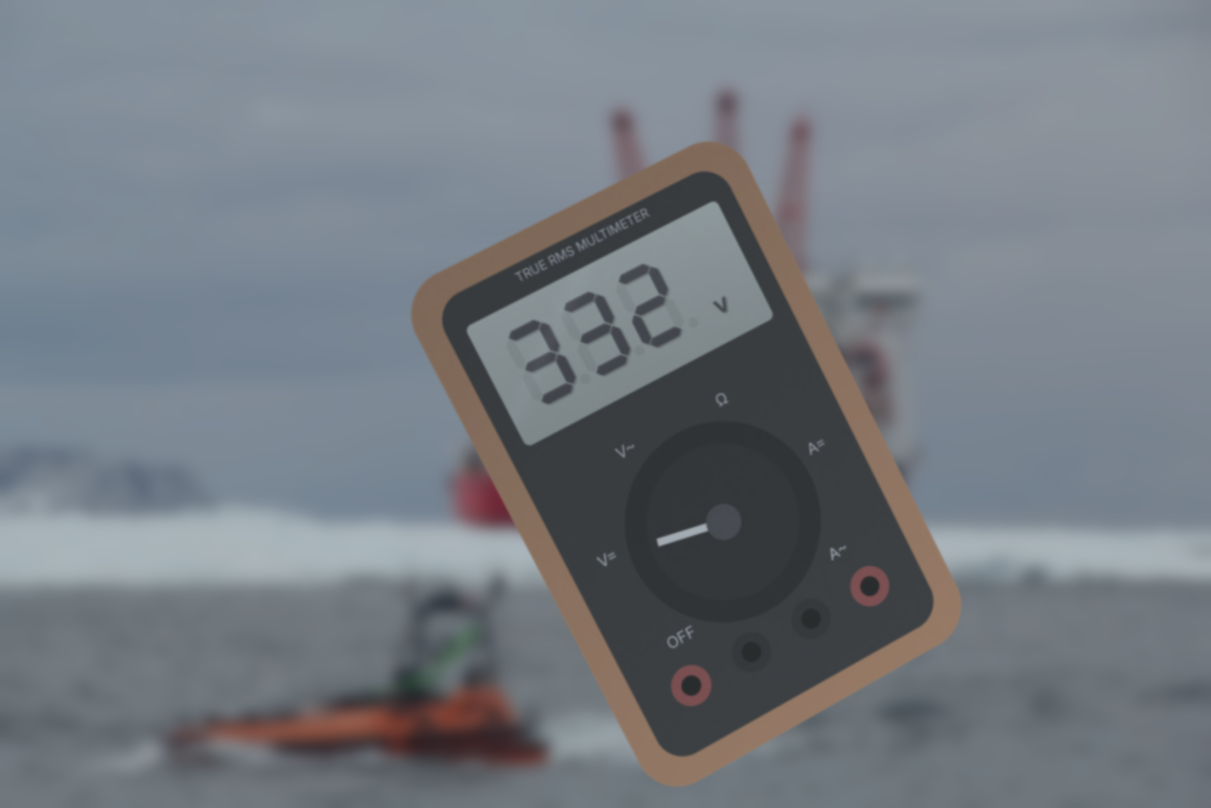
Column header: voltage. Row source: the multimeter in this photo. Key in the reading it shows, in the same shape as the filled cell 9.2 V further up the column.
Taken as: 332 V
